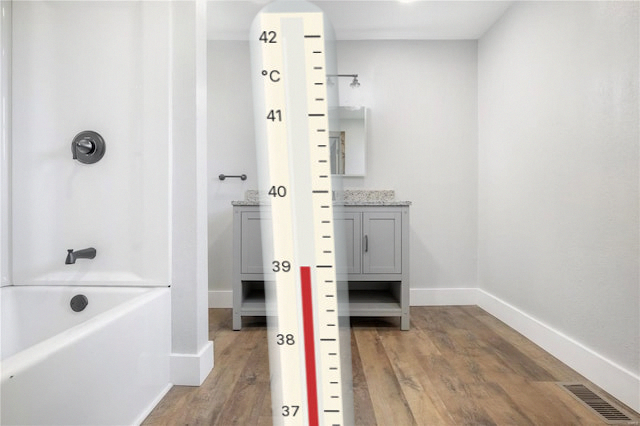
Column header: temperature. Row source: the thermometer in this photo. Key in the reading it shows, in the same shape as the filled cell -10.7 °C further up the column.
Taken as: 39 °C
